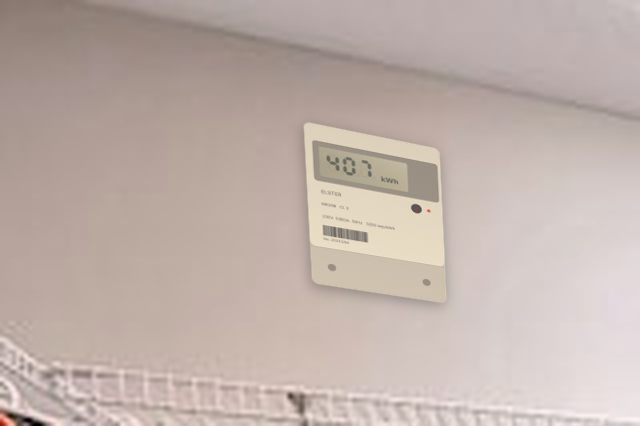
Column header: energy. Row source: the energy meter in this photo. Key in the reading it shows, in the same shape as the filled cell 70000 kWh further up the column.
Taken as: 407 kWh
